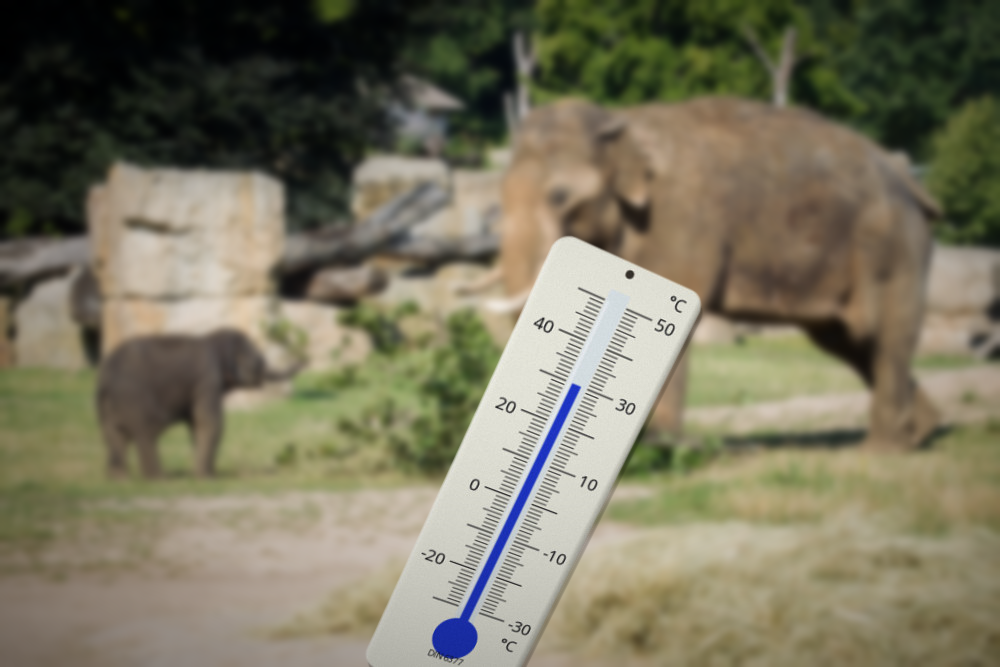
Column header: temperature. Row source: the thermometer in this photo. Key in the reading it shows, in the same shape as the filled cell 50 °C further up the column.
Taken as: 30 °C
